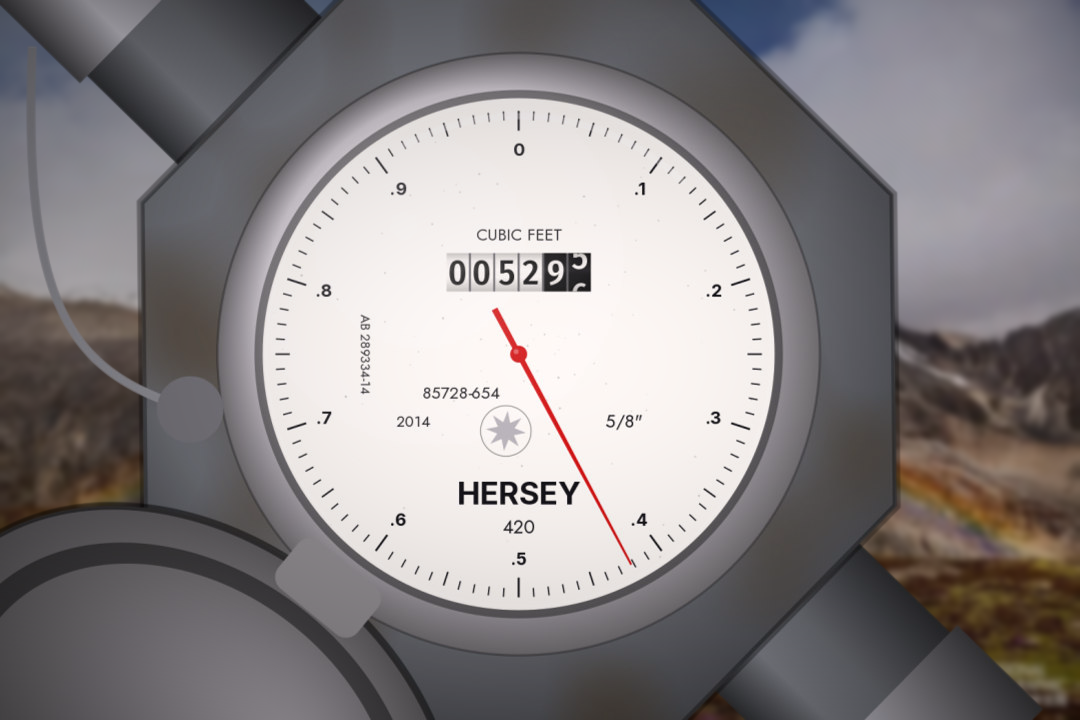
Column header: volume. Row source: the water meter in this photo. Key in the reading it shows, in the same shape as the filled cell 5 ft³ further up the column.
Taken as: 5295.42 ft³
